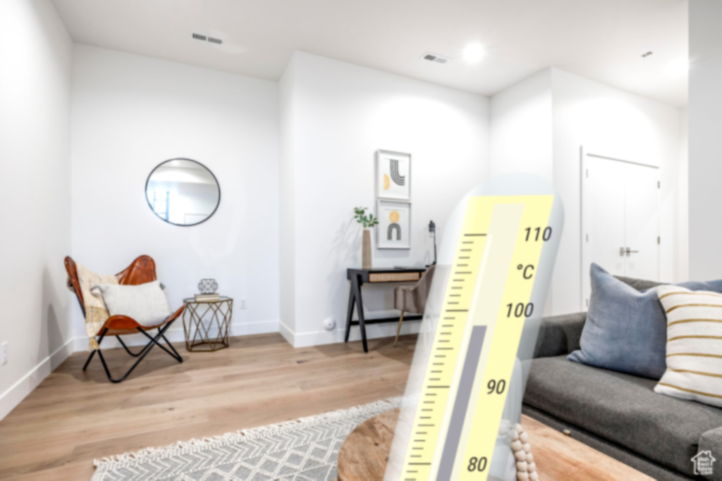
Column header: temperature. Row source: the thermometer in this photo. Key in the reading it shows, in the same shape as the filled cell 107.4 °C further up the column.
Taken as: 98 °C
